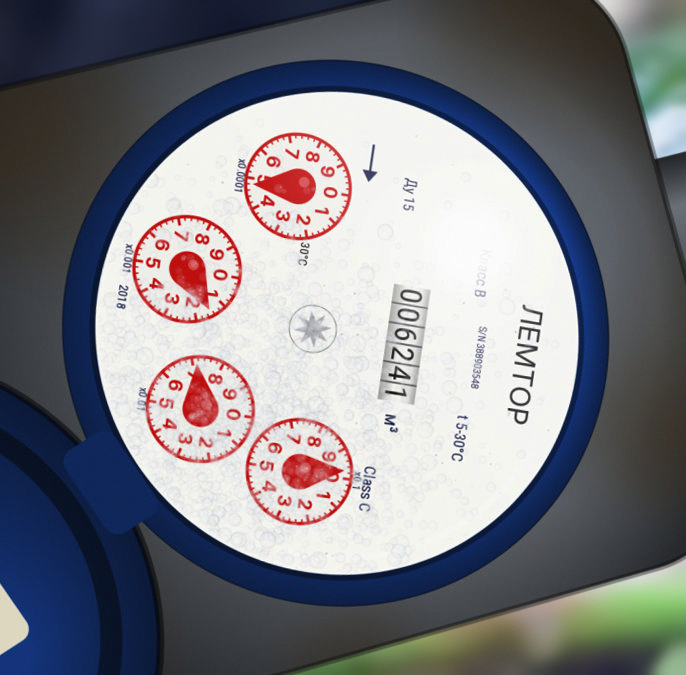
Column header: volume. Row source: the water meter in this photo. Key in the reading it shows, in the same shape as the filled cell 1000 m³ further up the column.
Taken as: 6240.9714 m³
